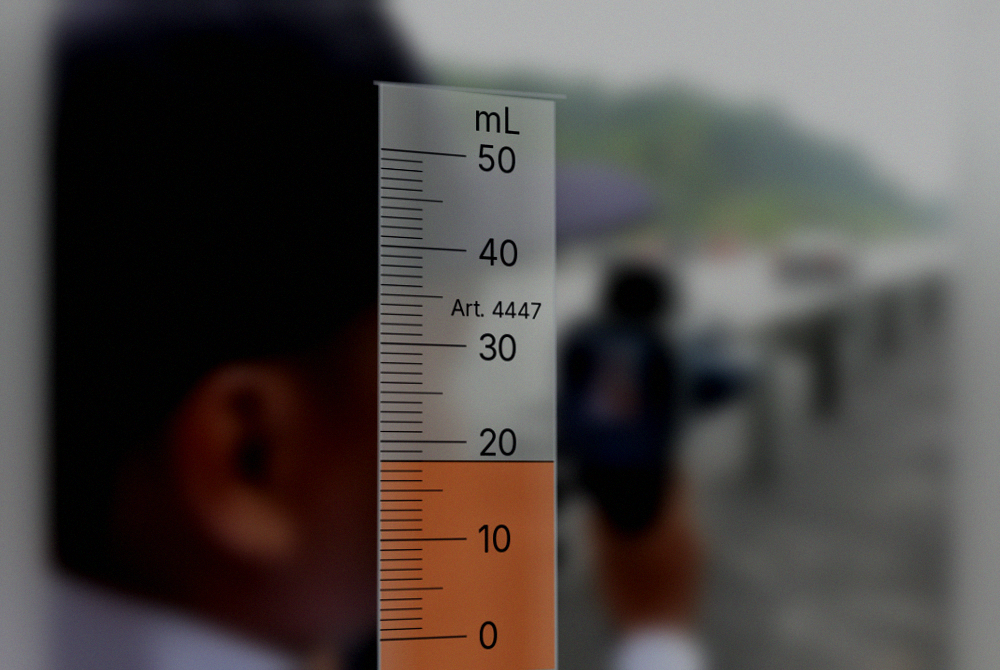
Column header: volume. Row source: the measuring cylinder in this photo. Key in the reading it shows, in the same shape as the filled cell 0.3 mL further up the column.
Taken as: 18 mL
